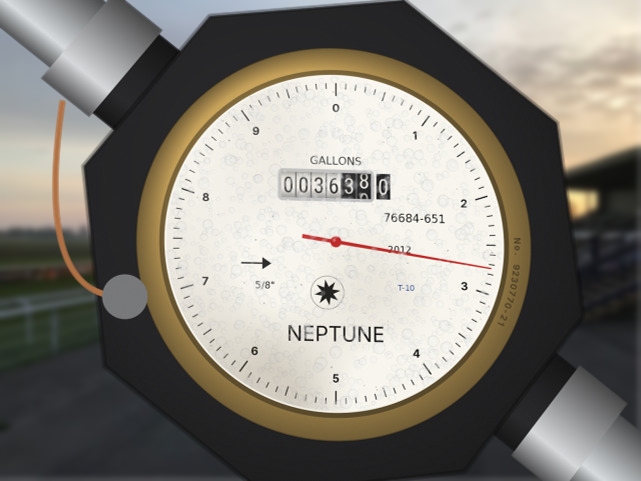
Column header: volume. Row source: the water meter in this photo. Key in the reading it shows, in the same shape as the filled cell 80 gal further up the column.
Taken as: 36382.7 gal
